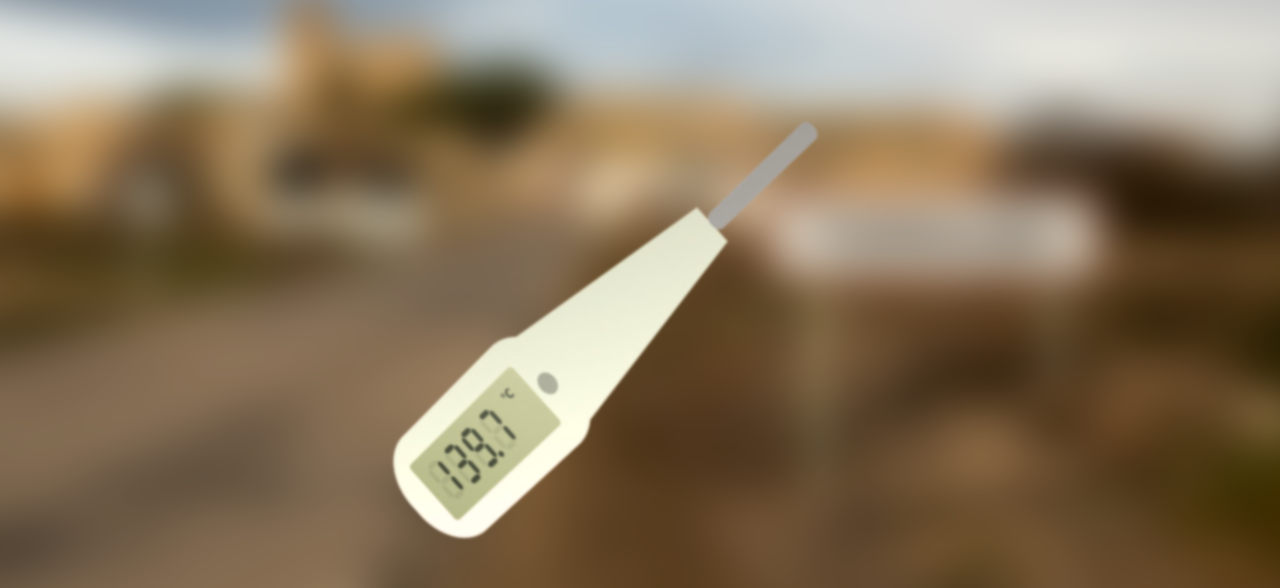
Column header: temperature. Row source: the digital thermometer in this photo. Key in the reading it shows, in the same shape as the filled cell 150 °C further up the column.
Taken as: 139.7 °C
